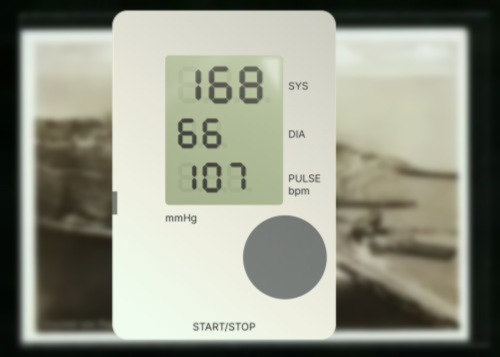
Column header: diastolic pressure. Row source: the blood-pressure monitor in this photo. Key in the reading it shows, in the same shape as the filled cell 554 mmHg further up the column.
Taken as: 66 mmHg
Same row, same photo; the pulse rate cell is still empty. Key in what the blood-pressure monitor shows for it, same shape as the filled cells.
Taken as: 107 bpm
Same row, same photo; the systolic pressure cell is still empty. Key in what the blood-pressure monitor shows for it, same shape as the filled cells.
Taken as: 168 mmHg
